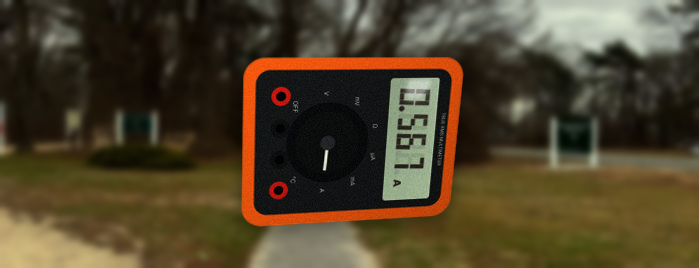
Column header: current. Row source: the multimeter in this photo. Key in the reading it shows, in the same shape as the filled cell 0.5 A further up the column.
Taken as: 0.567 A
